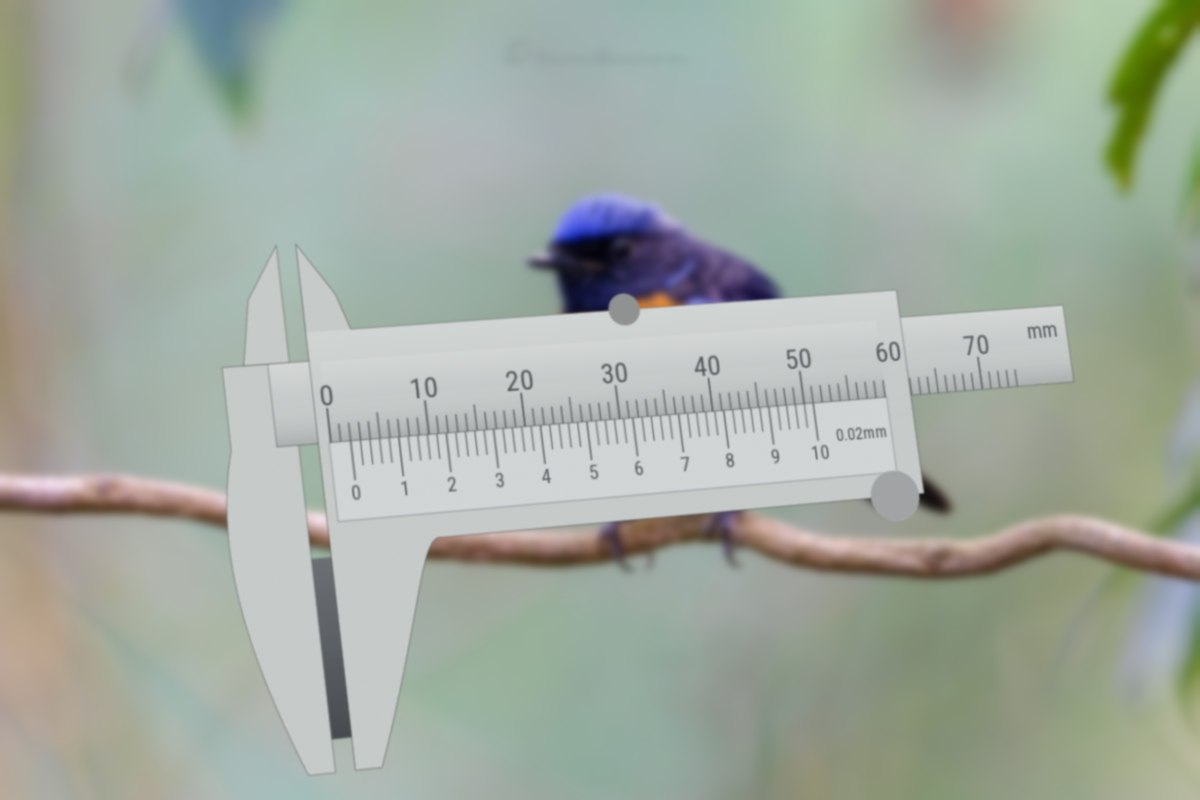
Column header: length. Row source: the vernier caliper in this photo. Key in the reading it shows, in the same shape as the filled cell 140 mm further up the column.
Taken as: 2.0 mm
